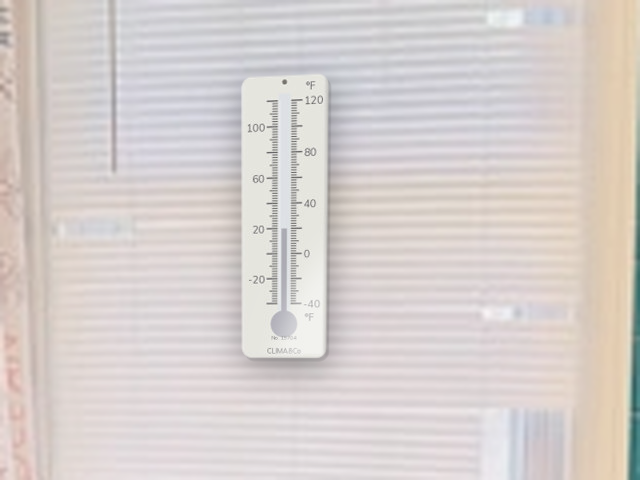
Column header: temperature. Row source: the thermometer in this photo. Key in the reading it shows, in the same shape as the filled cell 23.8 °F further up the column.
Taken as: 20 °F
